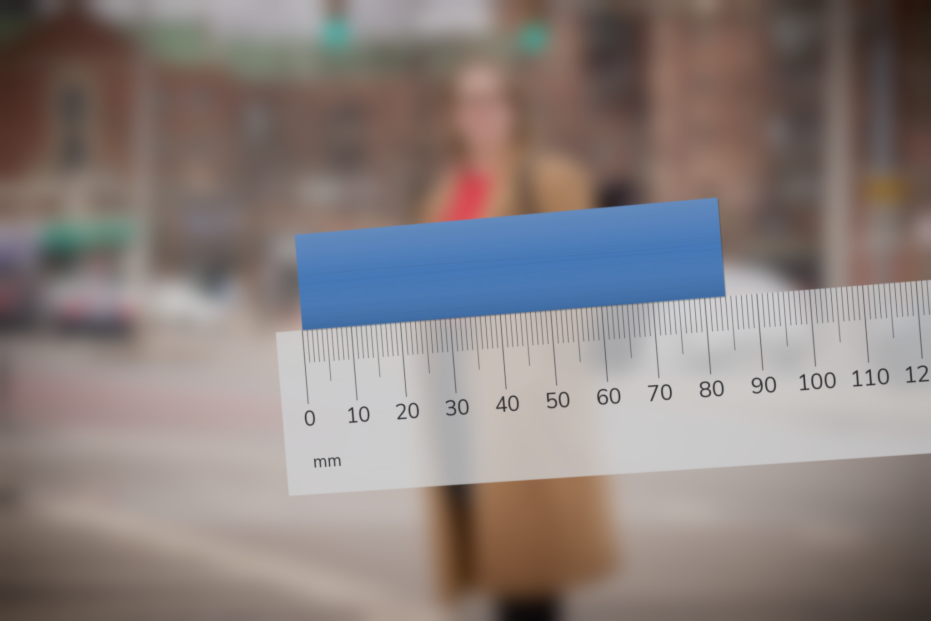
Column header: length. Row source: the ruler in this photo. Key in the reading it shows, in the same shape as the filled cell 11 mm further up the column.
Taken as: 84 mm
